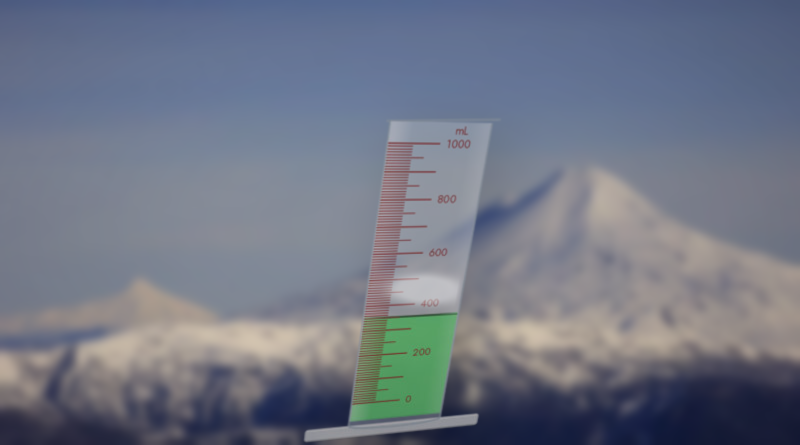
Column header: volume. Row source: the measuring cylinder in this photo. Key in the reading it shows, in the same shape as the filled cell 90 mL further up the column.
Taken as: 350 mL
